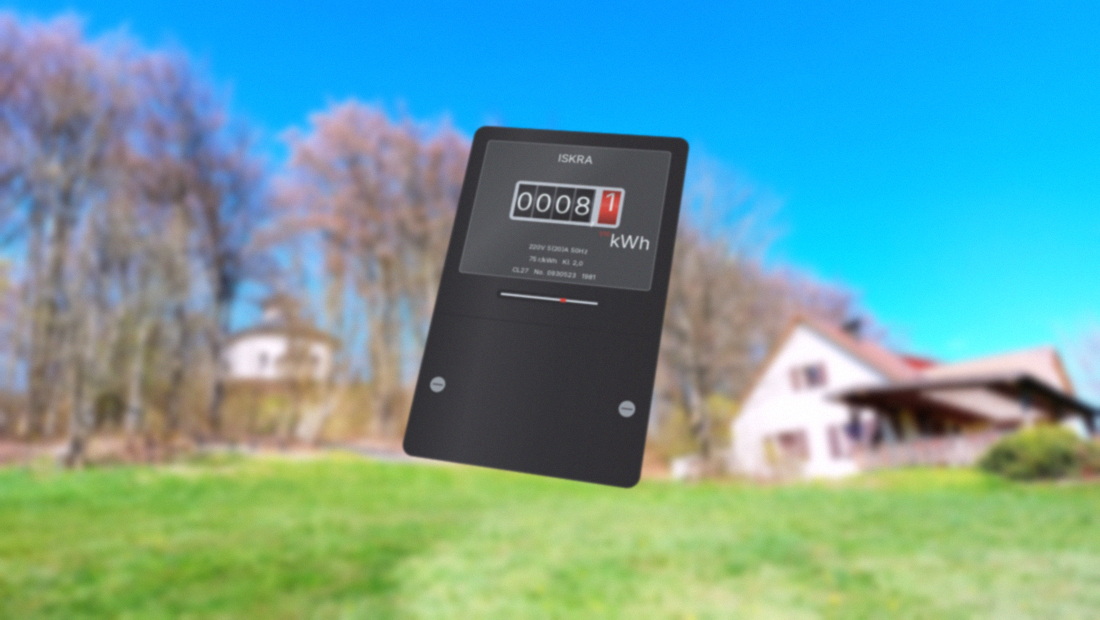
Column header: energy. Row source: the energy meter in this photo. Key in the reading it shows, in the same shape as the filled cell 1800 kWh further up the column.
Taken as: 8.1 kWh
